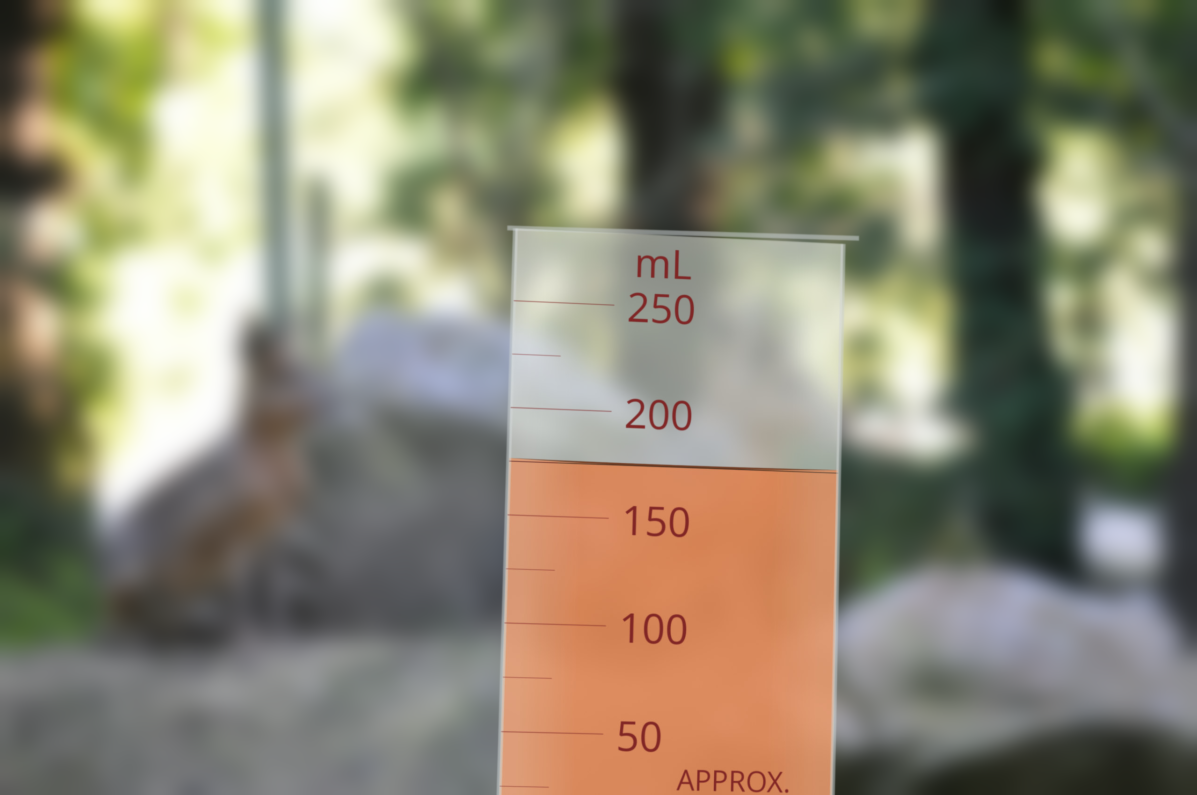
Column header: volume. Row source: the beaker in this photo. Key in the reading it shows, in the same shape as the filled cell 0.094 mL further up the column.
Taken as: 175 mL
